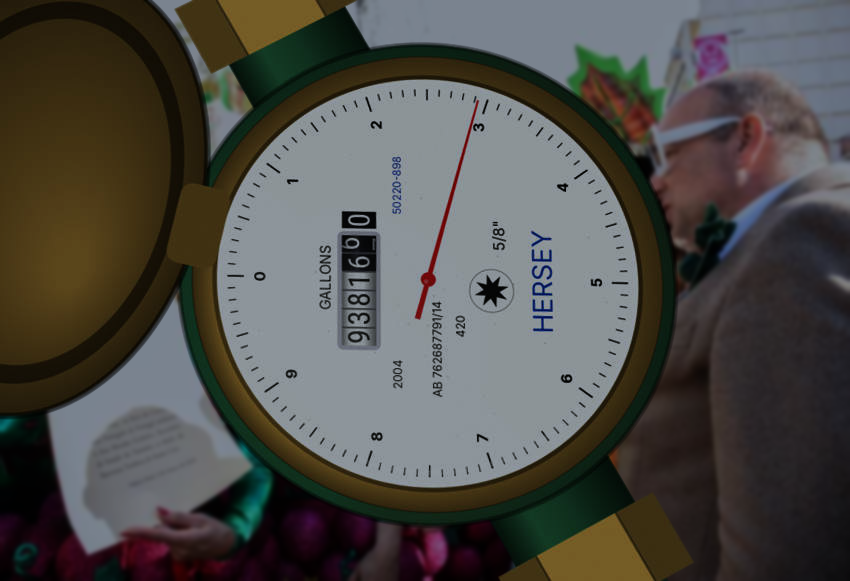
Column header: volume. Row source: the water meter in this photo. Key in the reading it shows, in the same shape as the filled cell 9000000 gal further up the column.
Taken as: 9381662.9 gal
